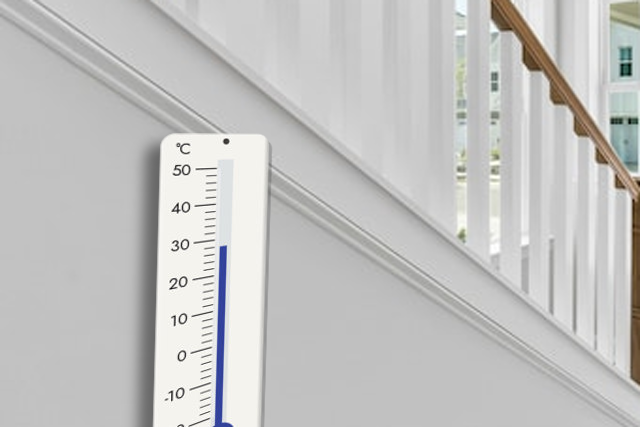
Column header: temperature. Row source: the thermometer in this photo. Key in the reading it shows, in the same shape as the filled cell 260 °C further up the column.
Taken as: 28 °C
